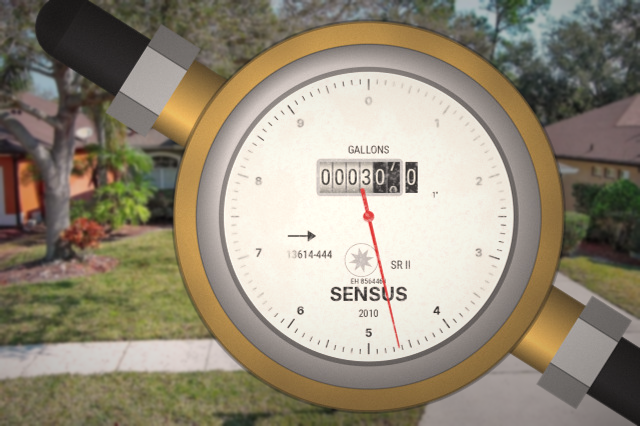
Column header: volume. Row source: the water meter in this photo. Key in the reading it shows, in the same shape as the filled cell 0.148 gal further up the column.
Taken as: 3074.6 gal
